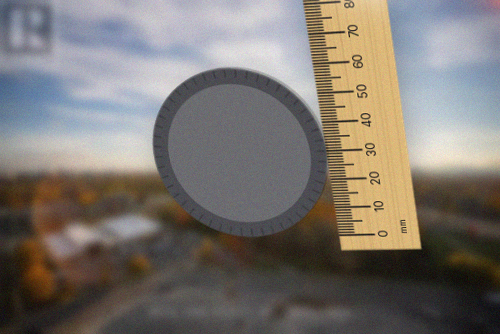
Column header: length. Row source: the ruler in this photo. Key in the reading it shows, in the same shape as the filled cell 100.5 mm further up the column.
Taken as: 60 mm
